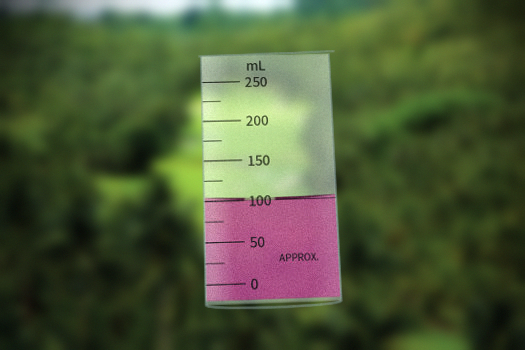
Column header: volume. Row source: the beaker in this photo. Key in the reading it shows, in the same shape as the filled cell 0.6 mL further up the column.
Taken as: 100 mL
